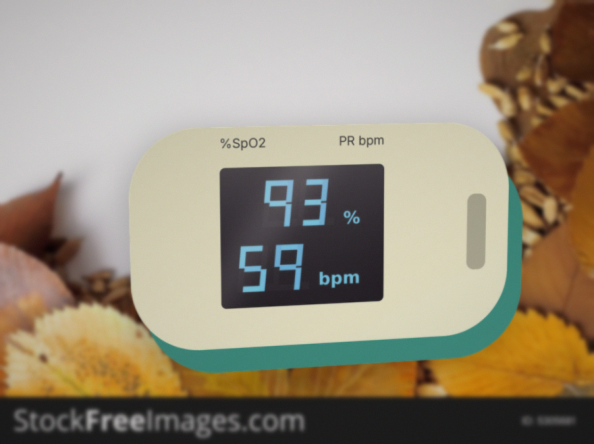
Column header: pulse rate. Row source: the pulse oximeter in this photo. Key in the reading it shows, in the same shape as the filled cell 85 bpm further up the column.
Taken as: 59 bpm
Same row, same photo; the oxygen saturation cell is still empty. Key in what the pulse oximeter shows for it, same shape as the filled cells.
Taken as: 93 %
